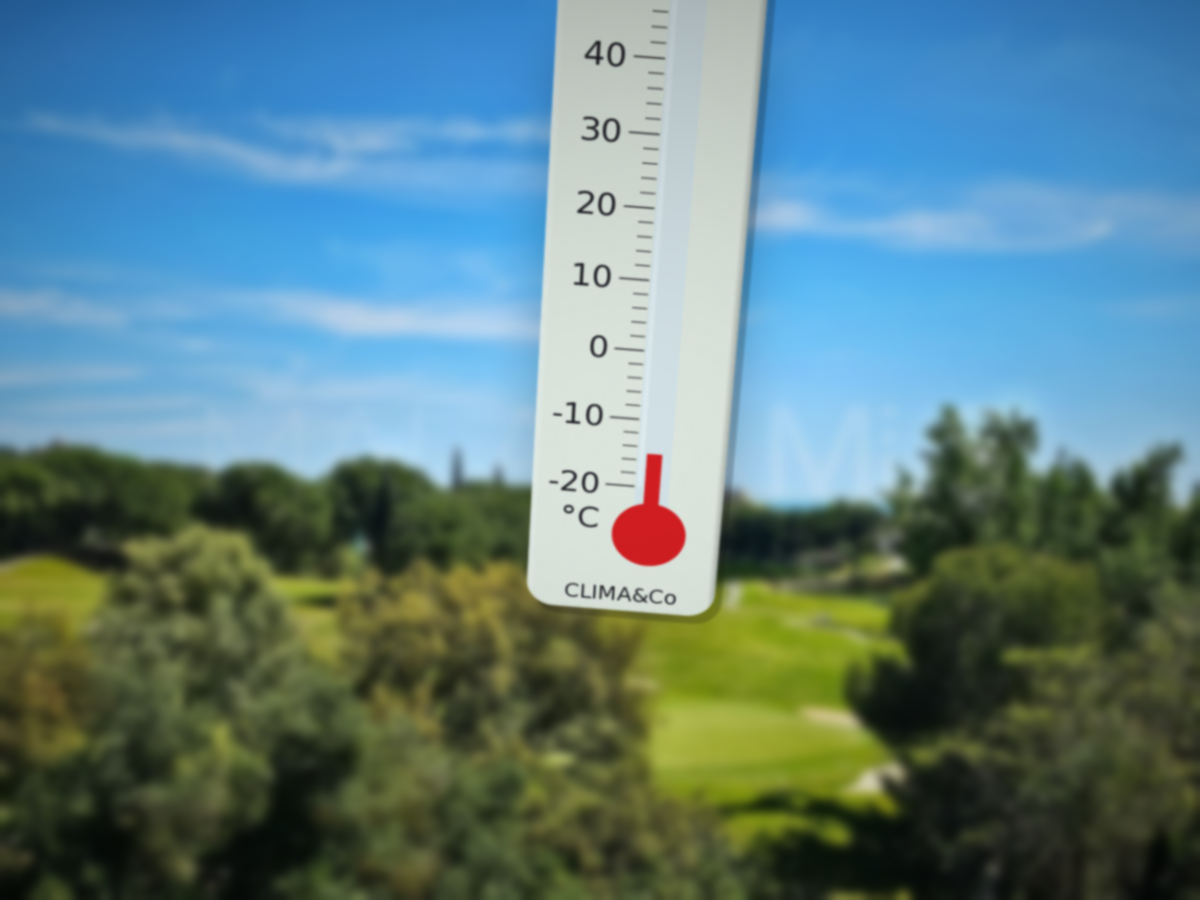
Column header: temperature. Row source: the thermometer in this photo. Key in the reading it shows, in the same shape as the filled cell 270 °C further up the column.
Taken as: -15 °C
